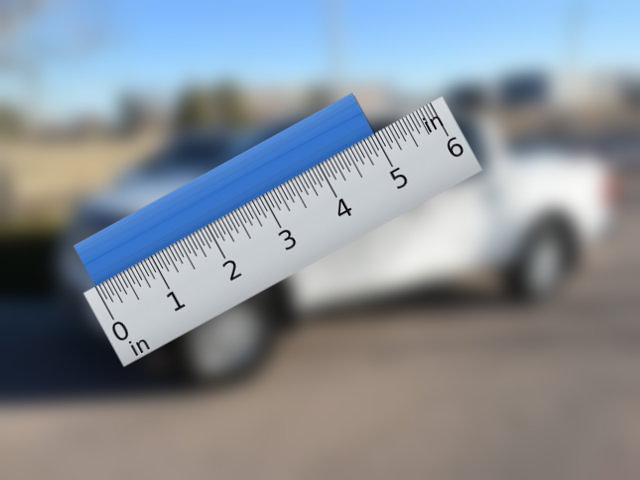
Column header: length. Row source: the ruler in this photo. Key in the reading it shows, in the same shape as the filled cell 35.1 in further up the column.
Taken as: 5 in
